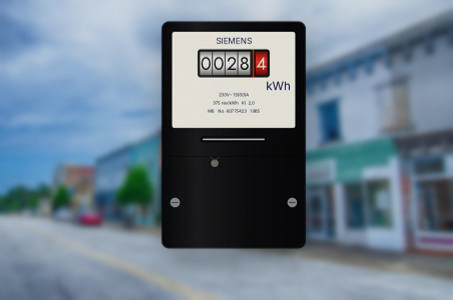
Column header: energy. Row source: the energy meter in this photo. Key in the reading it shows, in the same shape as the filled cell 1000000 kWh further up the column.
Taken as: 28.4 kWh
